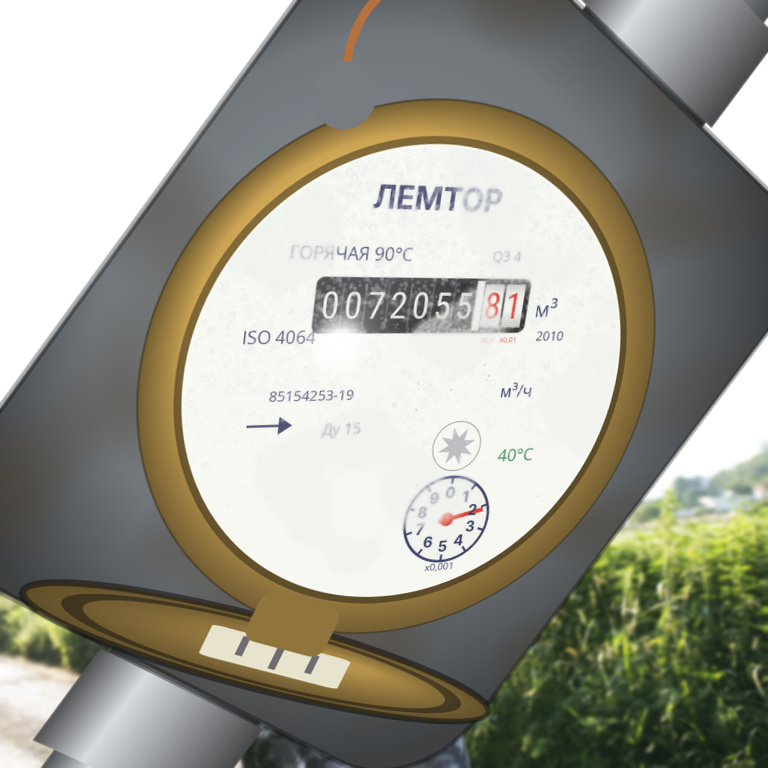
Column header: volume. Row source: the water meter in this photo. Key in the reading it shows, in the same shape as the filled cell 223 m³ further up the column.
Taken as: 72055.812 m³
